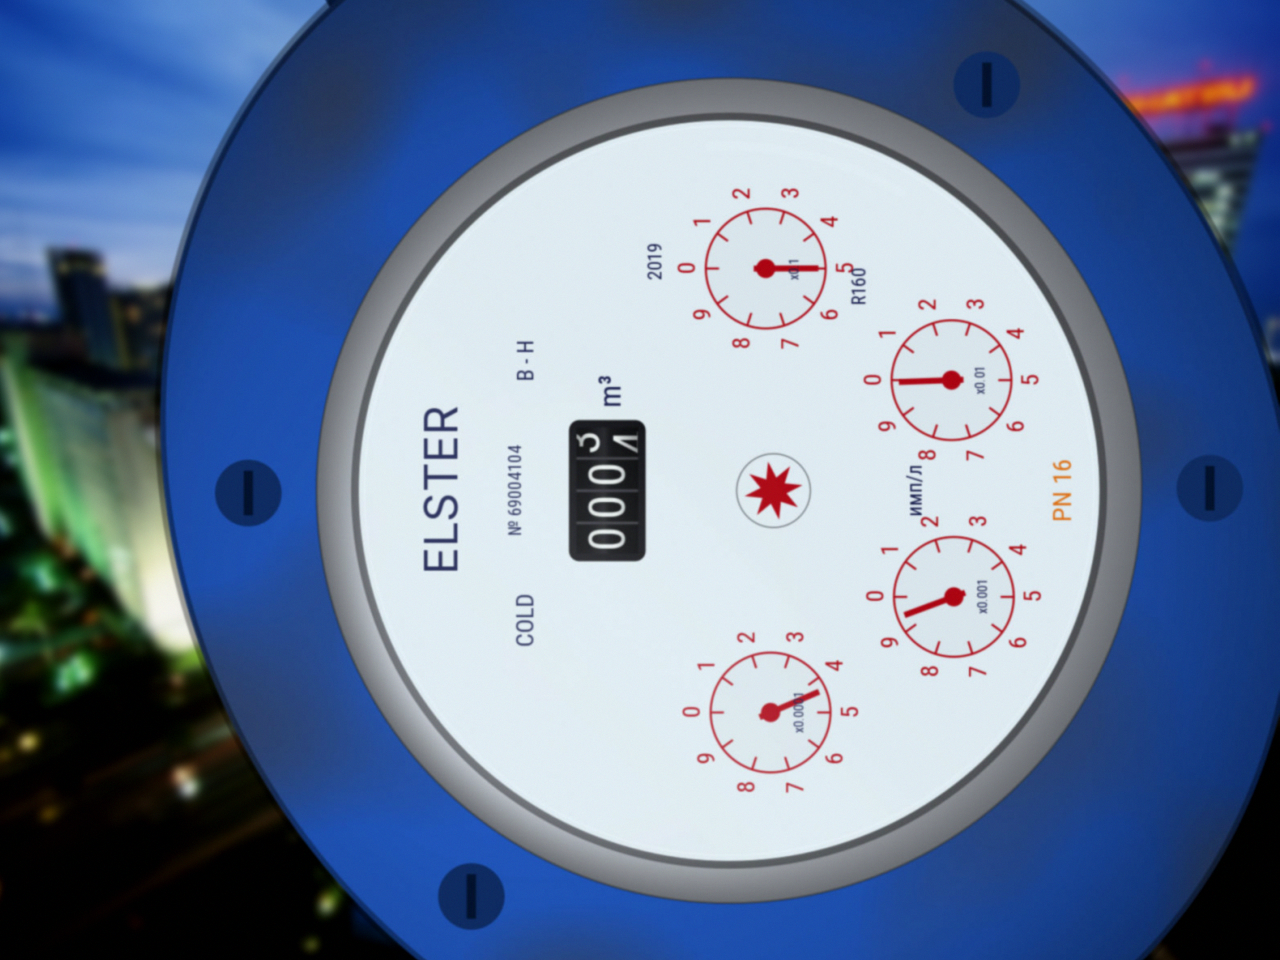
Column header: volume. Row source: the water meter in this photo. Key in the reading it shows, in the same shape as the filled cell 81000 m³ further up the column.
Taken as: 3.4994 m³
